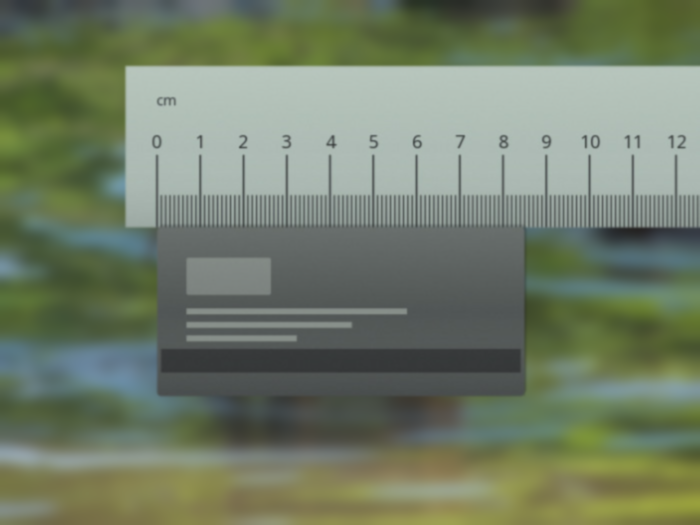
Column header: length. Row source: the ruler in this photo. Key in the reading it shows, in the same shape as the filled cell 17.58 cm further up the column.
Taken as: 8.5 cm
